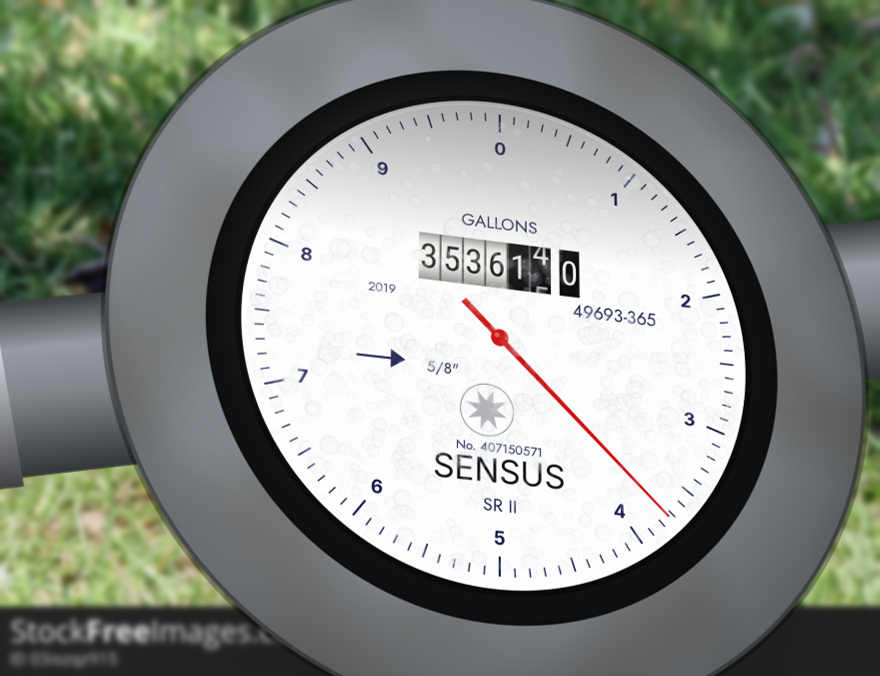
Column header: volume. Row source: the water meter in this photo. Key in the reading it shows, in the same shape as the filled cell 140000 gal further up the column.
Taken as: 3536143.7 gal
